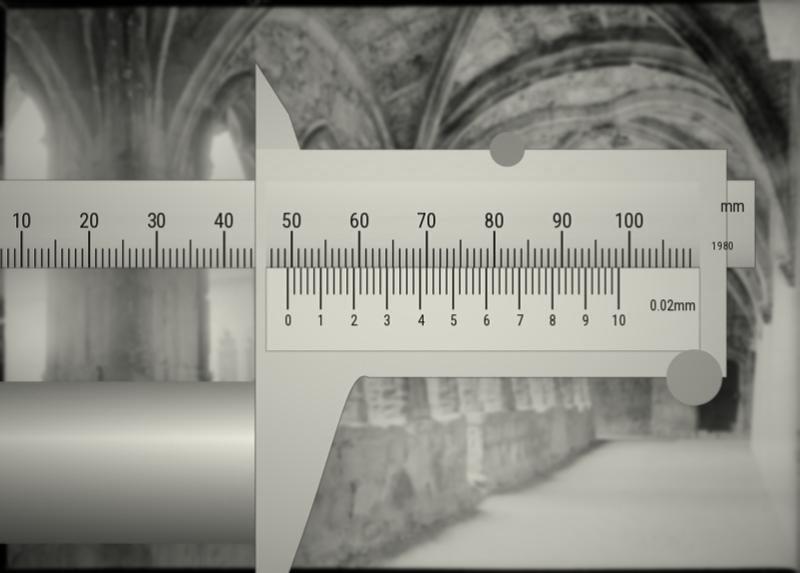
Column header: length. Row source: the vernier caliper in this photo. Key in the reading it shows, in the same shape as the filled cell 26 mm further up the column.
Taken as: 49.4 mm
